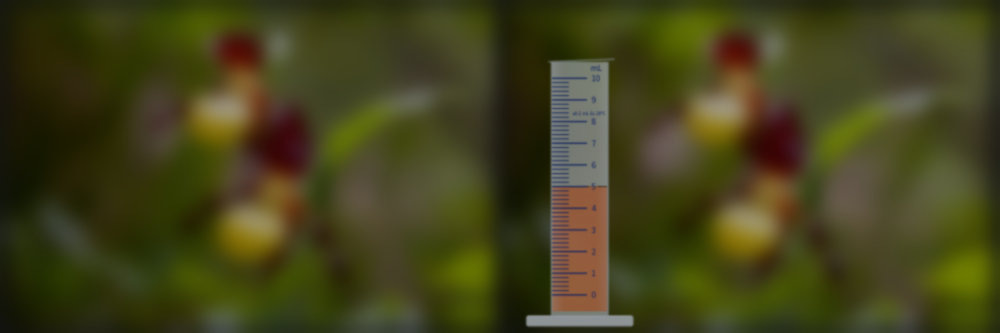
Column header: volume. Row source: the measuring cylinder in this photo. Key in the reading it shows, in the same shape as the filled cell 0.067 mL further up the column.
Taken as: 5 mL
